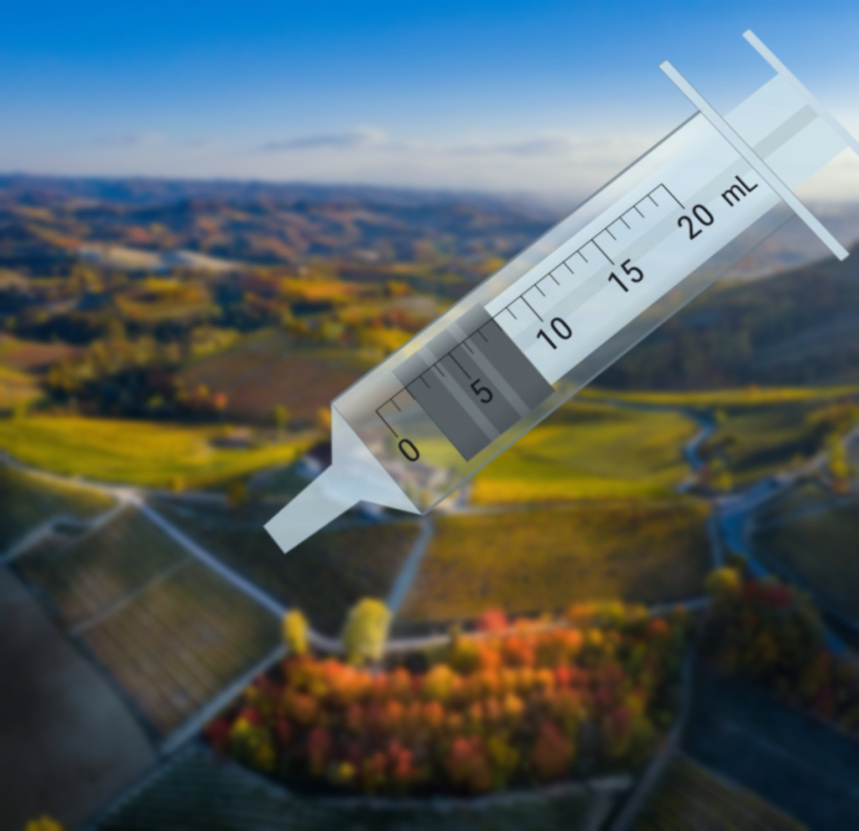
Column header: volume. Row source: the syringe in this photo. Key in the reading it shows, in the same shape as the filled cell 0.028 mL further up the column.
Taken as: 2 mL
